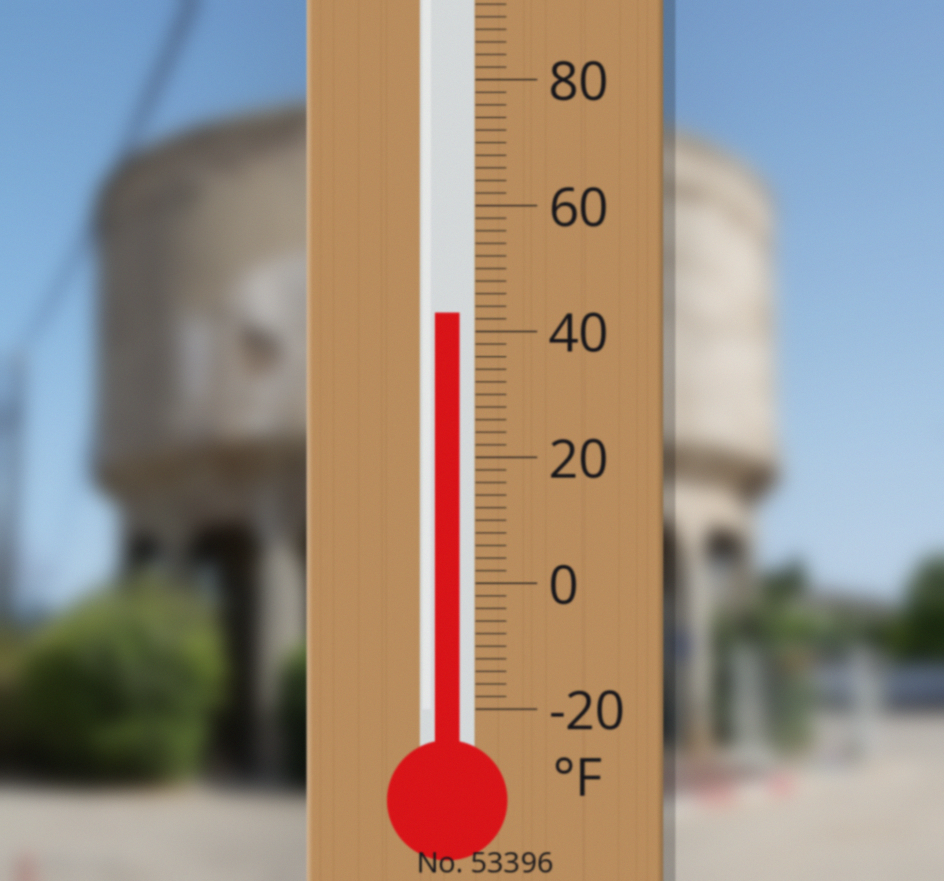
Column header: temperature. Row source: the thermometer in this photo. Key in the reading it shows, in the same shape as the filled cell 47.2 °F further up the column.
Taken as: 43 °F
